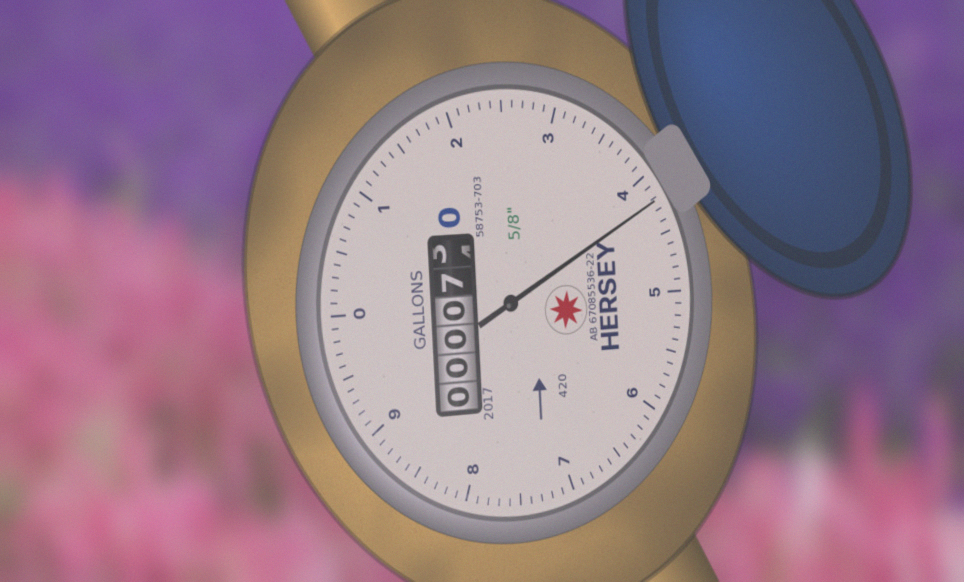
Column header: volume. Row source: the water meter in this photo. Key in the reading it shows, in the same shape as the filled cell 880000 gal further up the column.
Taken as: 734.2 gal
